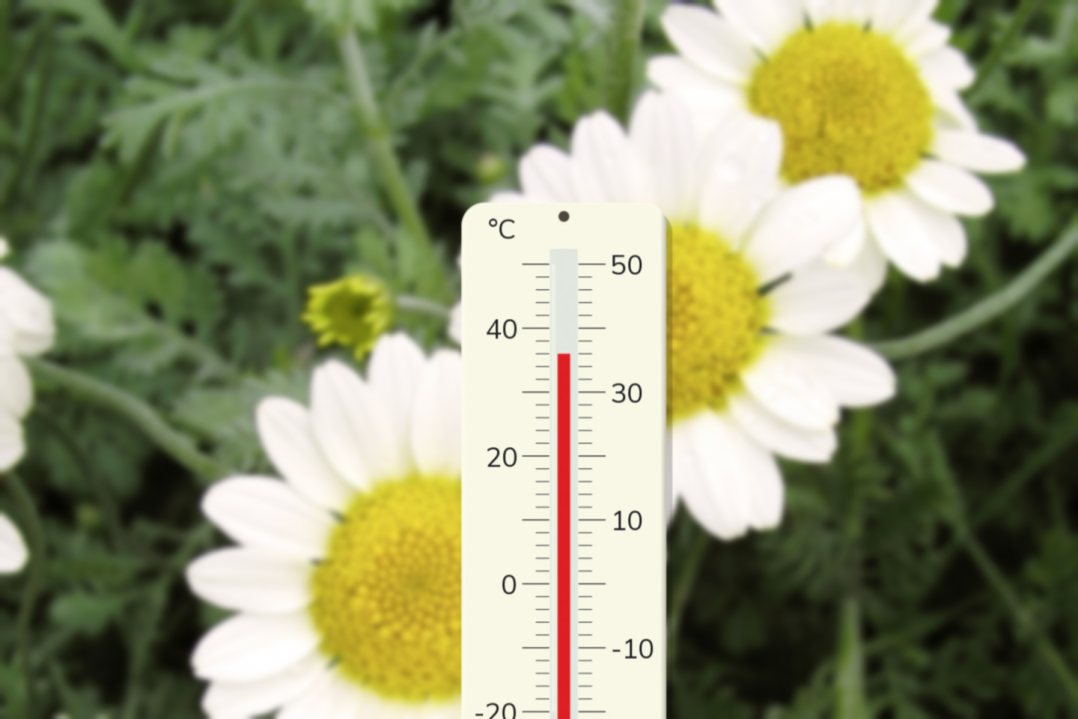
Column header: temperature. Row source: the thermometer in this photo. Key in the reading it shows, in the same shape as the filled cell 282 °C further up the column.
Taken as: 36 °C
